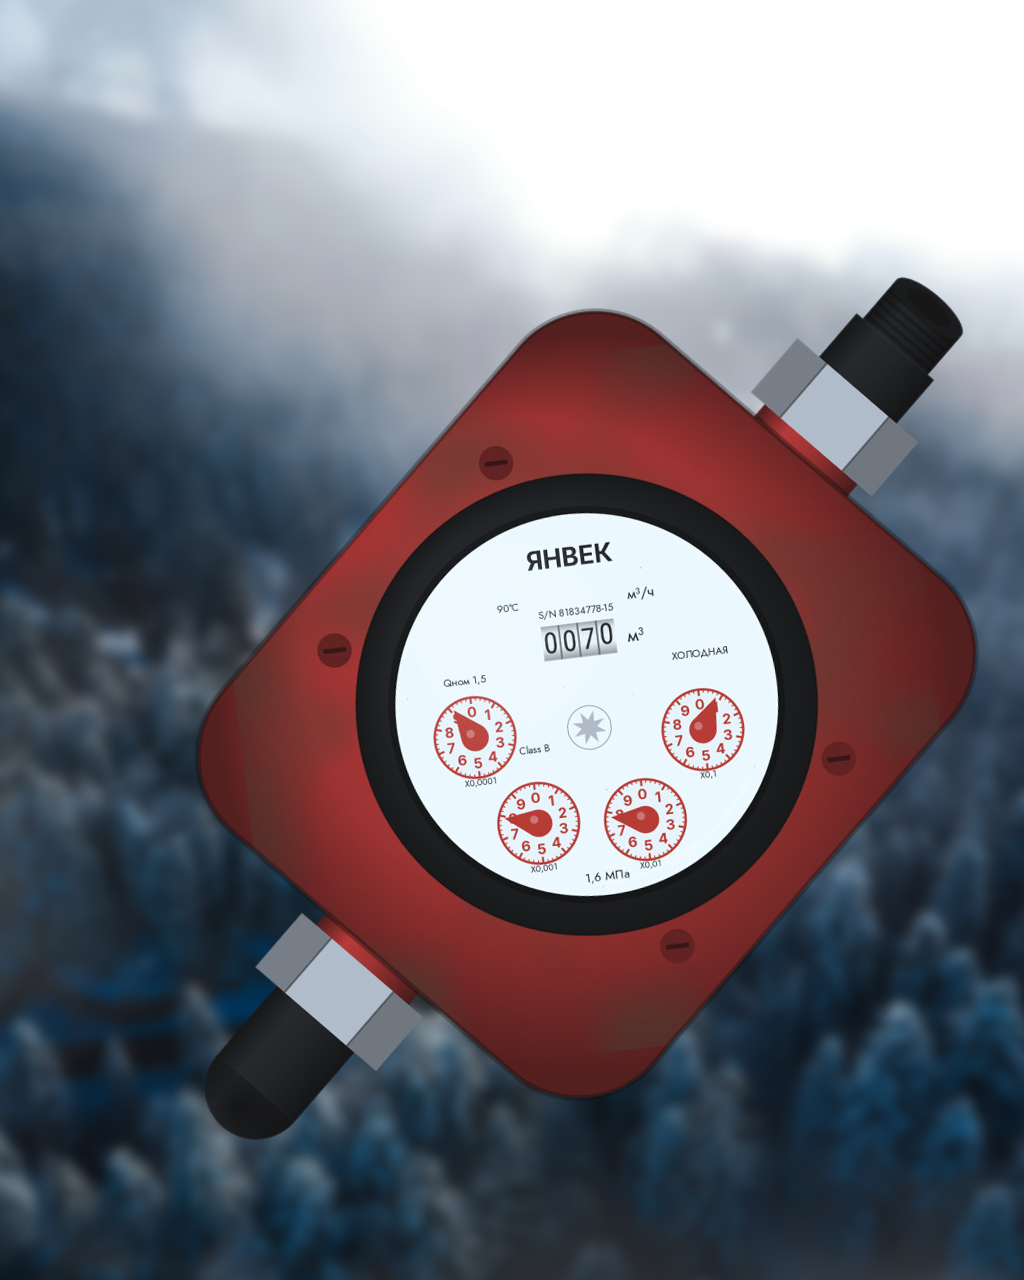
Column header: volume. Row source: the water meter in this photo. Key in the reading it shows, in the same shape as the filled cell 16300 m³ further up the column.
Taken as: 70.0779 m³
